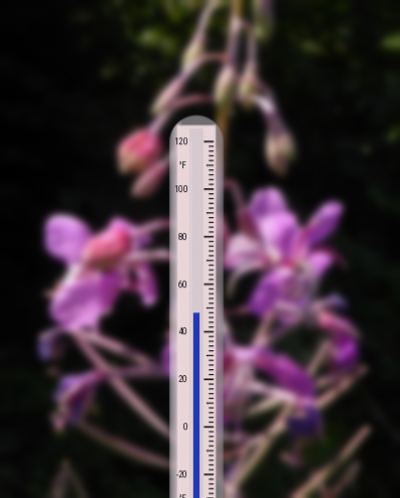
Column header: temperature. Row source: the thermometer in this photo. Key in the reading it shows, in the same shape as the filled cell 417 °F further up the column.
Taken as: 48 °F
